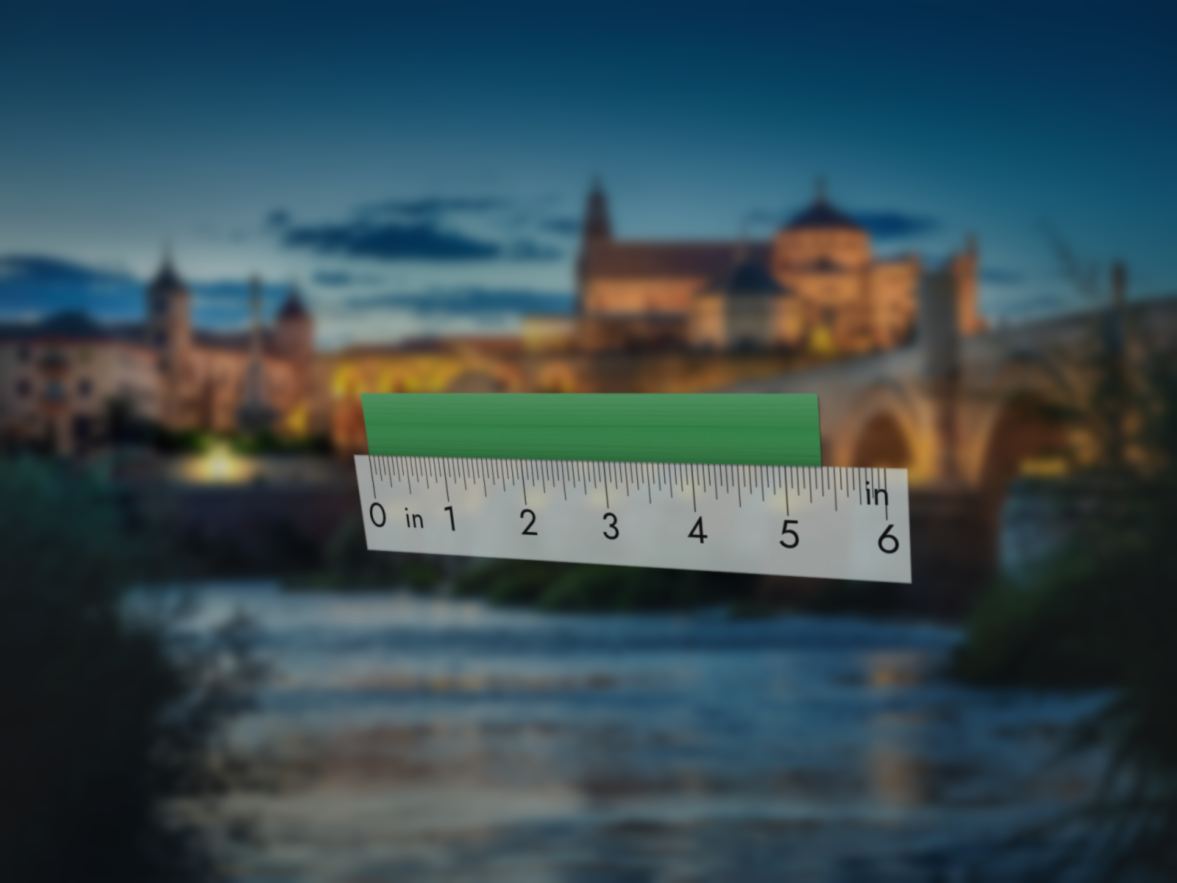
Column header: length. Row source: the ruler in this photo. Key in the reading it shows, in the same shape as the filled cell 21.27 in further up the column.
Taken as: 5.375 in
